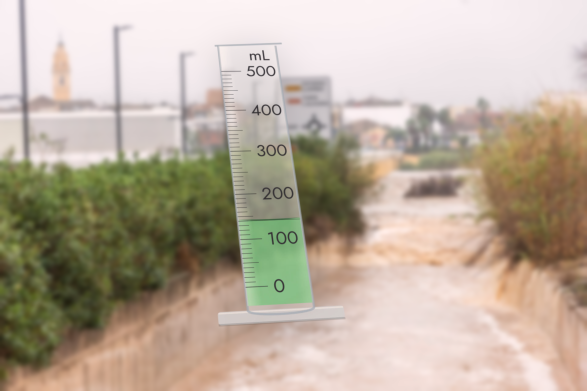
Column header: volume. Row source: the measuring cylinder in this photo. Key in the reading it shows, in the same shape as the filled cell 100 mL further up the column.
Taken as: 140 mL
